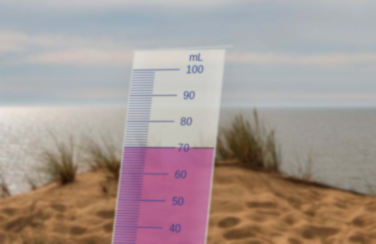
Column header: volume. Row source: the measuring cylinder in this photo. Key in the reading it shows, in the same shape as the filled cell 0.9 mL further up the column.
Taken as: 70 mL
